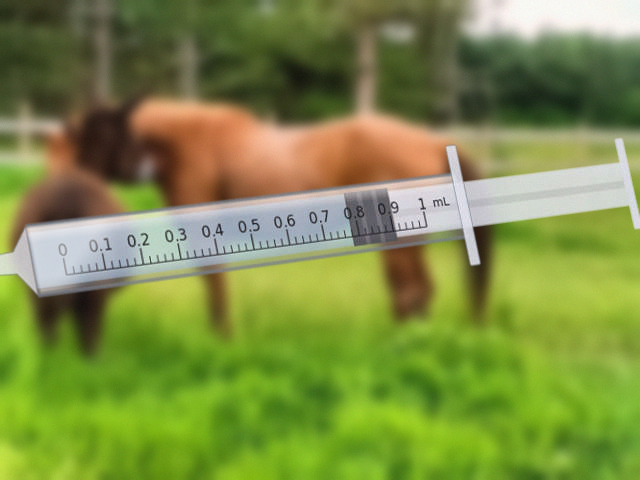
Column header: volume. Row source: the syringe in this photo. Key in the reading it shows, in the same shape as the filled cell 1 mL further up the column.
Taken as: 0.78 mL
